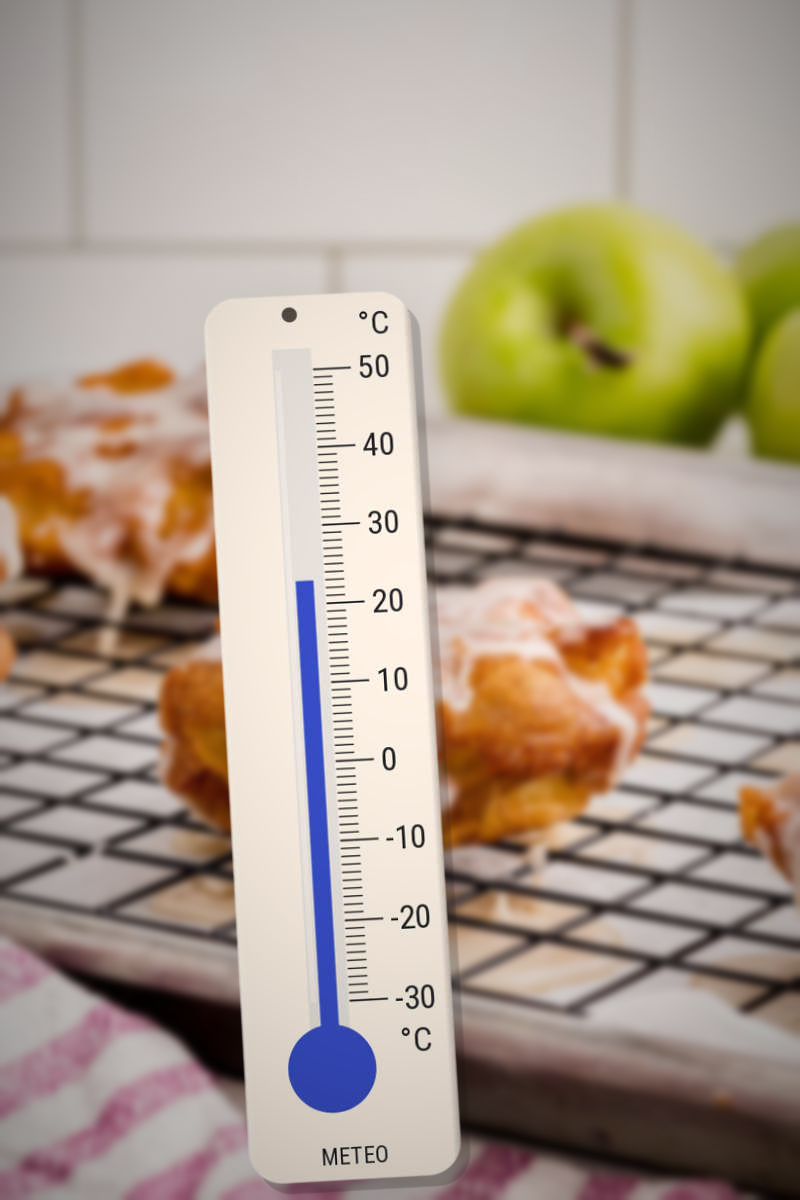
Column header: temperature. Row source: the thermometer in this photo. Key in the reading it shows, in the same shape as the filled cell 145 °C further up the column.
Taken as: 23 °C
